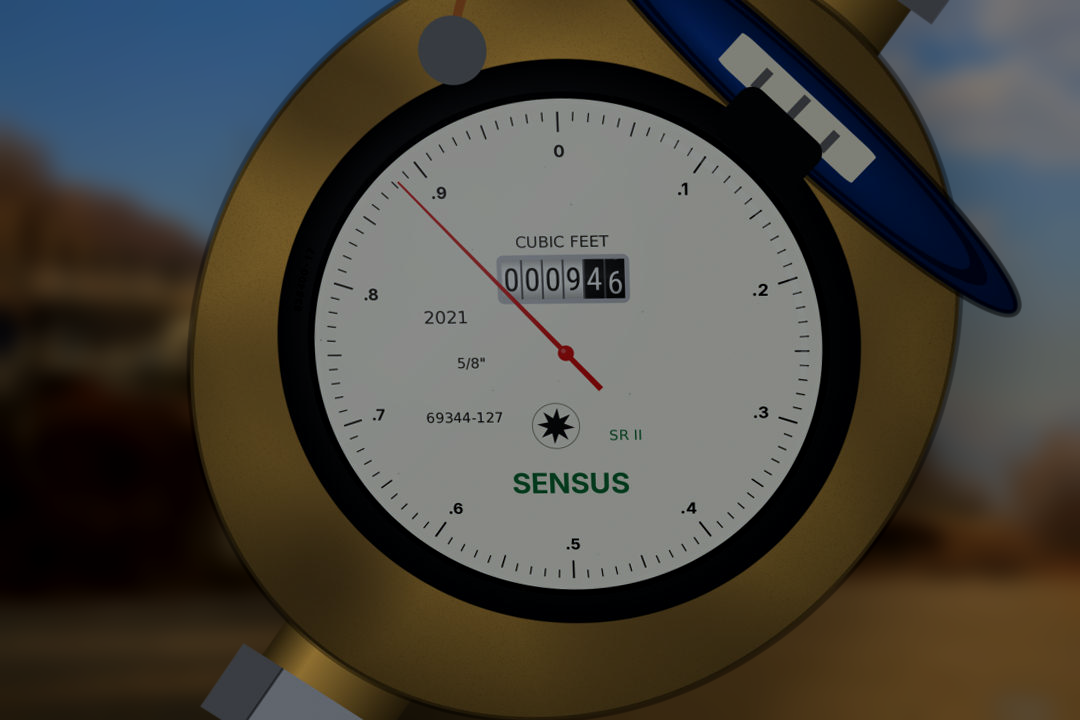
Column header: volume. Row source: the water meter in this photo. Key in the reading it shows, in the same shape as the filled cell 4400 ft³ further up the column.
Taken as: 945.88 ft³
